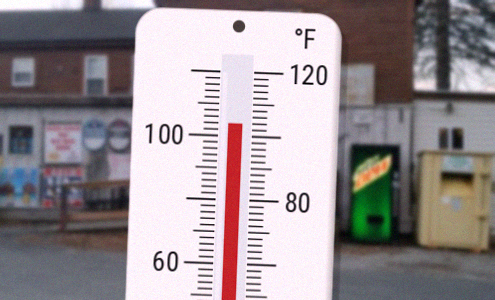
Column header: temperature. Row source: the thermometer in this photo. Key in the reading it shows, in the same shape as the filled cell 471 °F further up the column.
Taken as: 104 °F
